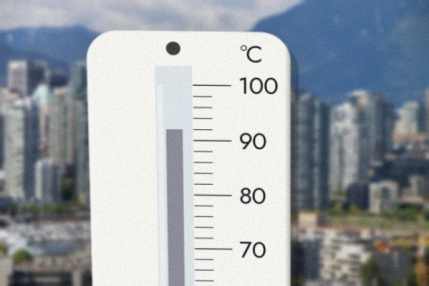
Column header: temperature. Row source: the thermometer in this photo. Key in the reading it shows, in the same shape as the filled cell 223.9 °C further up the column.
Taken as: 92 °C
